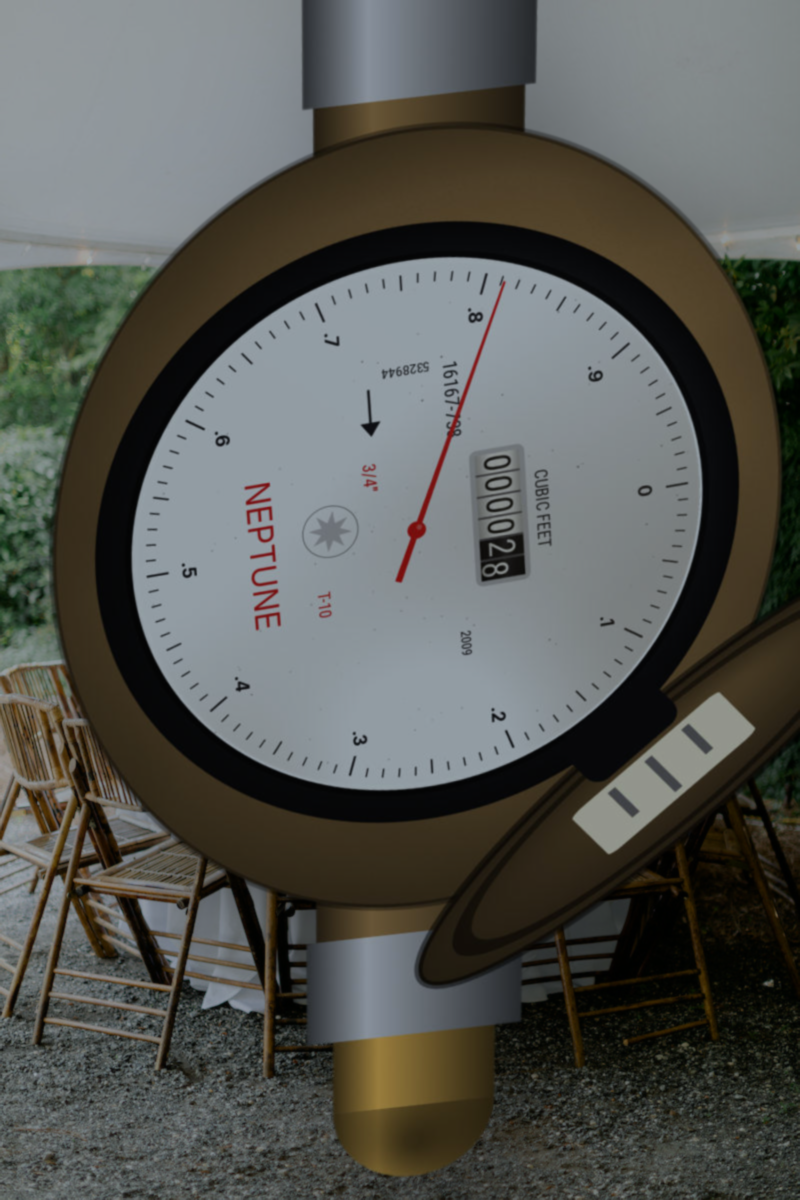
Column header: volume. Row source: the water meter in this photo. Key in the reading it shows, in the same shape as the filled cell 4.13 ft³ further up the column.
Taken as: 27.81 ft³
